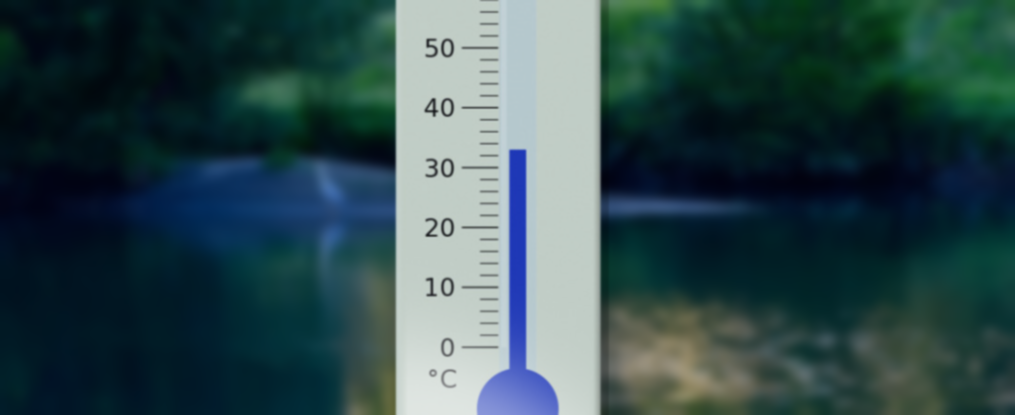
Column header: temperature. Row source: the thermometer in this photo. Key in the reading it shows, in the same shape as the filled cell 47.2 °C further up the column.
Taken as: 33 °C
